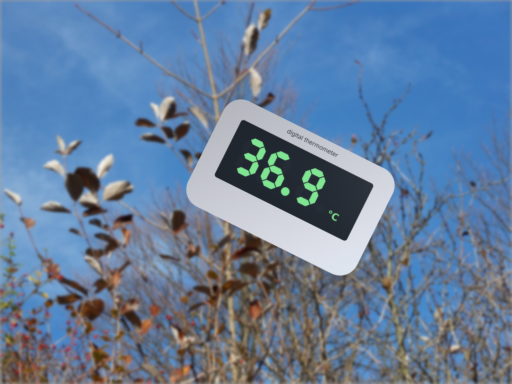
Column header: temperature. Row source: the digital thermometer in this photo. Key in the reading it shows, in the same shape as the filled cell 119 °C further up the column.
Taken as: 36.9 °C
